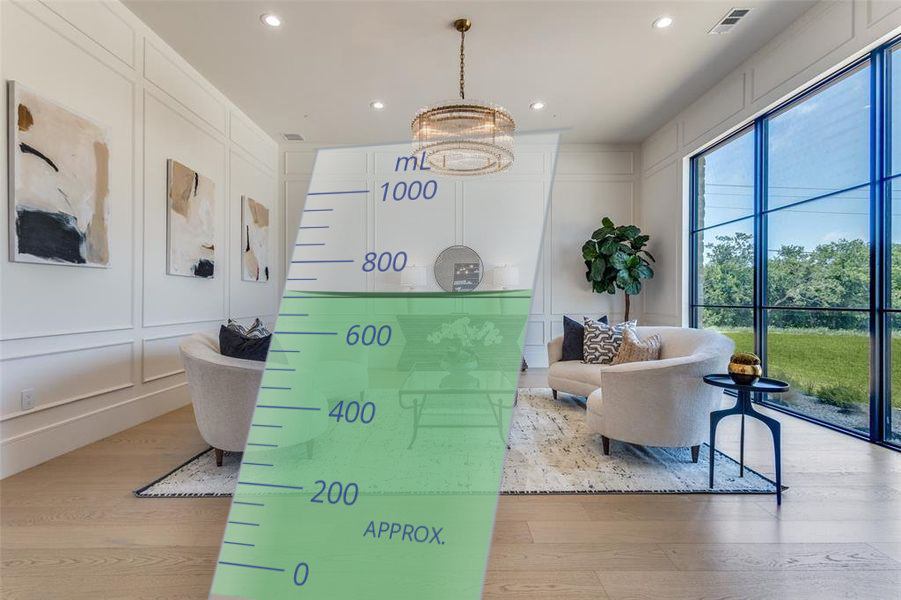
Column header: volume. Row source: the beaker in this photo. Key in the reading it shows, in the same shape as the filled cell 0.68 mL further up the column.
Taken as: 700 mL
